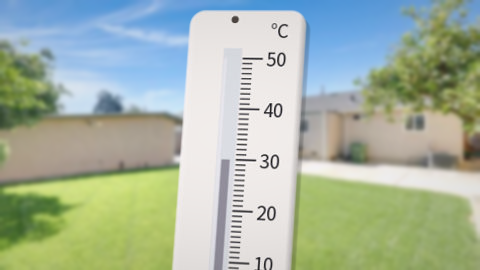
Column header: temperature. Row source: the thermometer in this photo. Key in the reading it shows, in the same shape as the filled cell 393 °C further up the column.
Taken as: 30 °C
